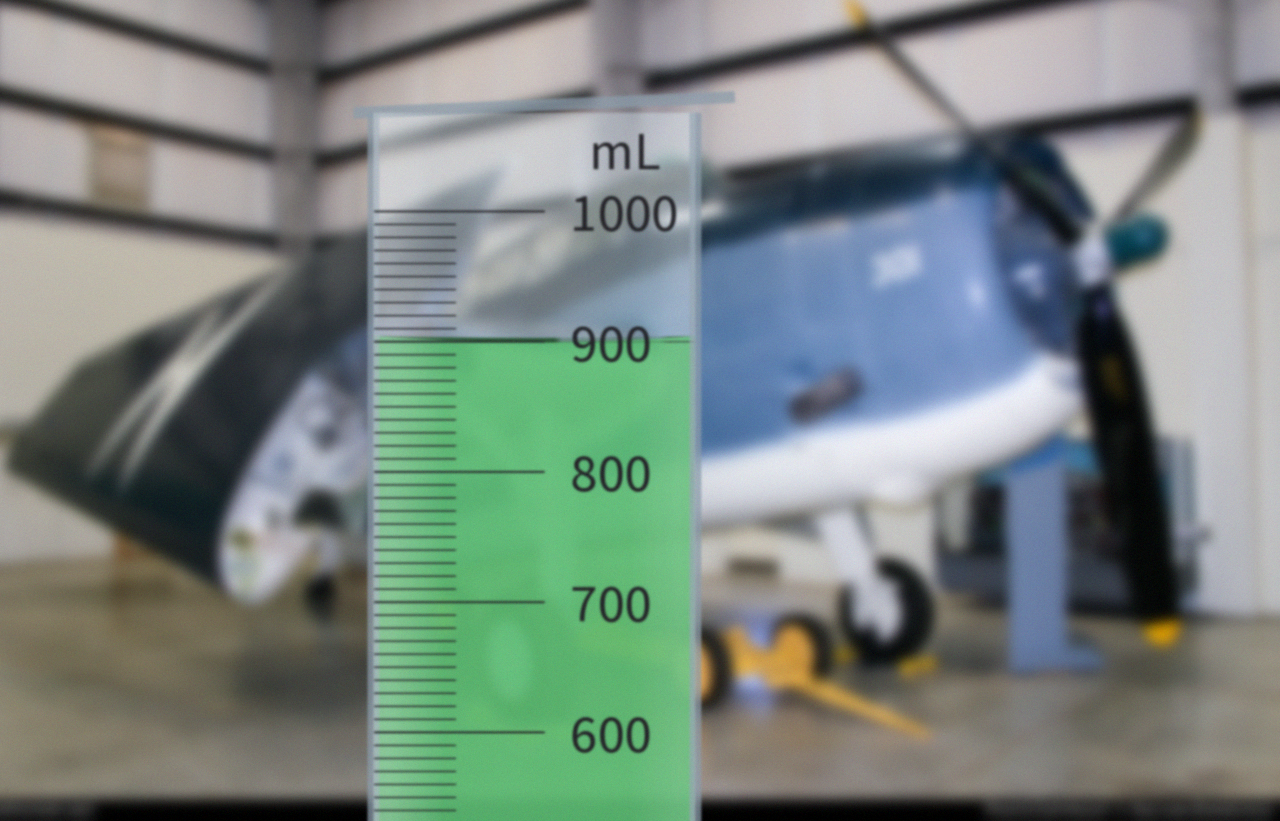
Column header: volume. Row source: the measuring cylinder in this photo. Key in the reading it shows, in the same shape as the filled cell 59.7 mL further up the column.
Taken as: 900 mL
